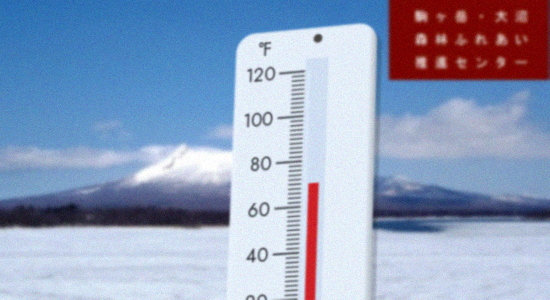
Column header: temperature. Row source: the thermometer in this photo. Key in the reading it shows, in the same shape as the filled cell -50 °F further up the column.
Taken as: 70 °F
